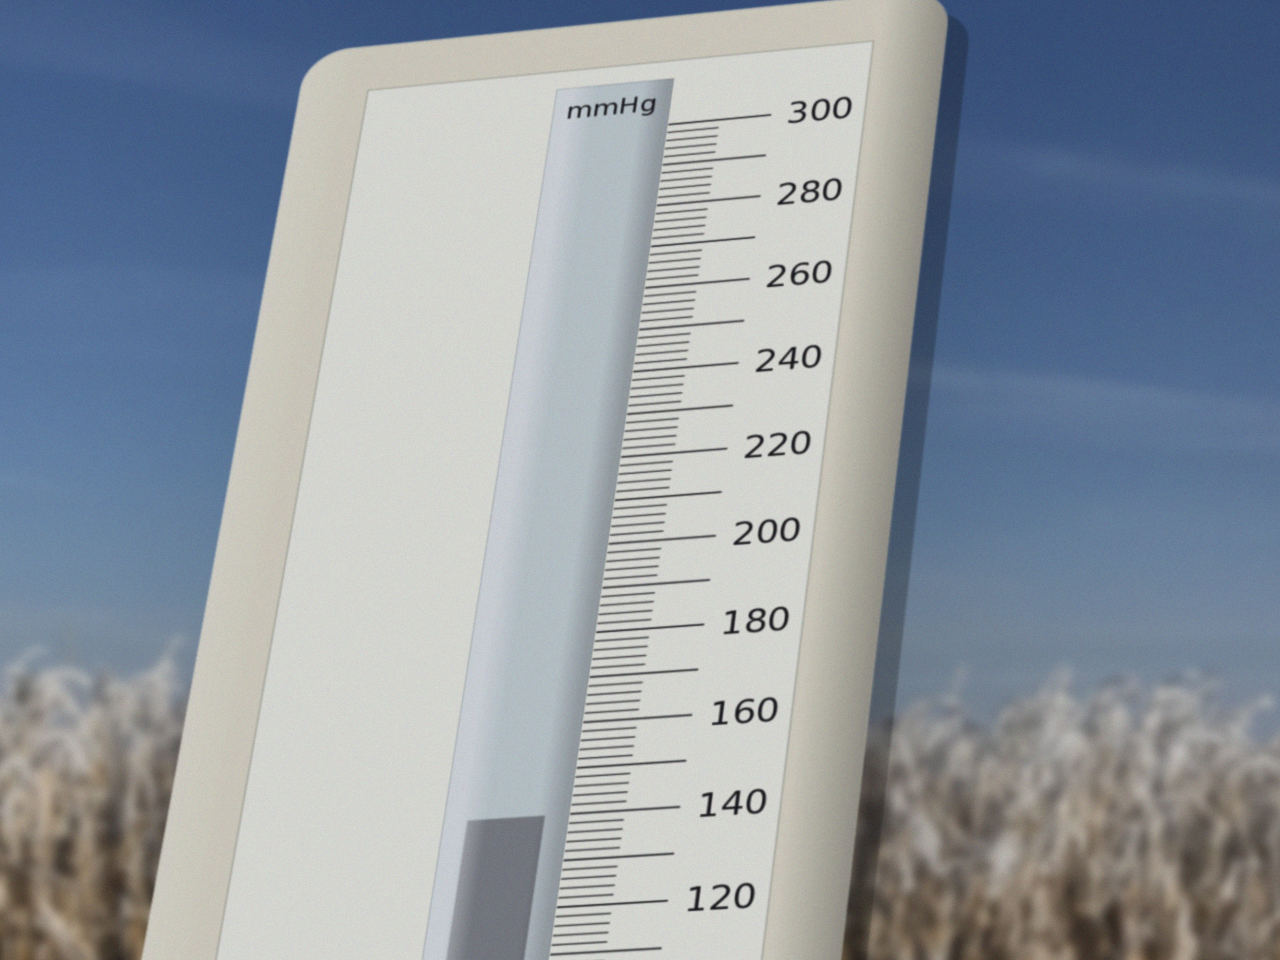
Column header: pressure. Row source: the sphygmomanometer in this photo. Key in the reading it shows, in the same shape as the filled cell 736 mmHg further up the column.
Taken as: 140 mmHg
